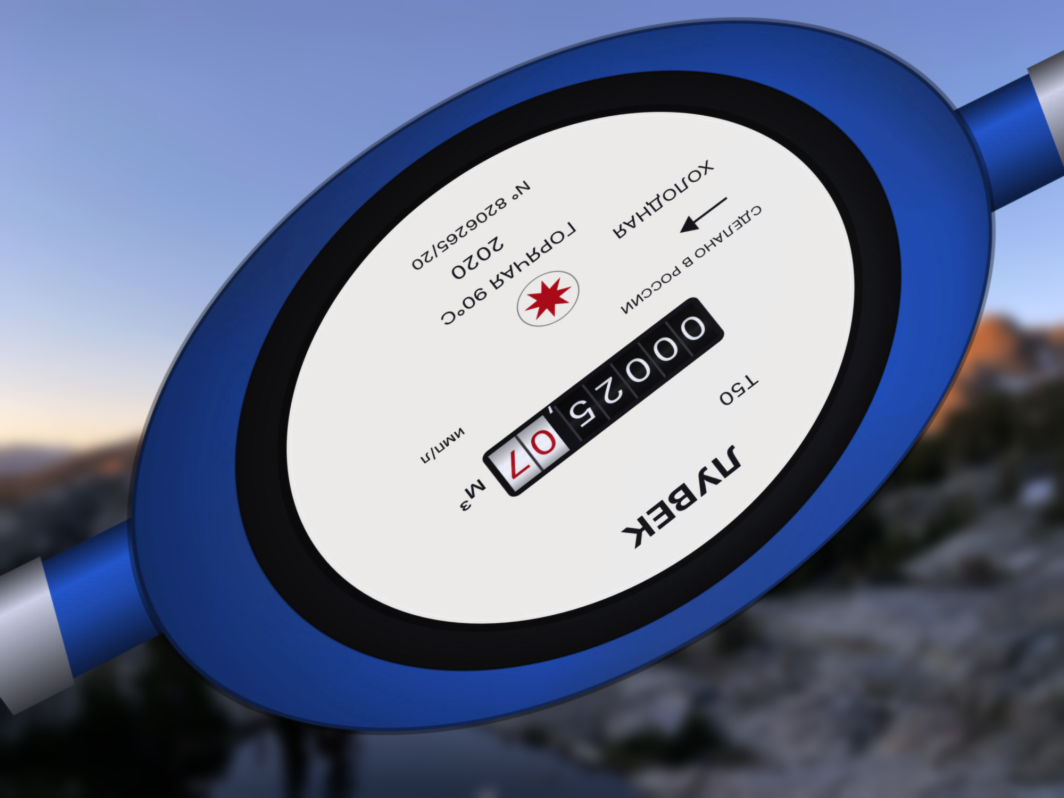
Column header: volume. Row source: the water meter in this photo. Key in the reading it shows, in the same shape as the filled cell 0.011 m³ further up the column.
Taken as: 25.07 m³
